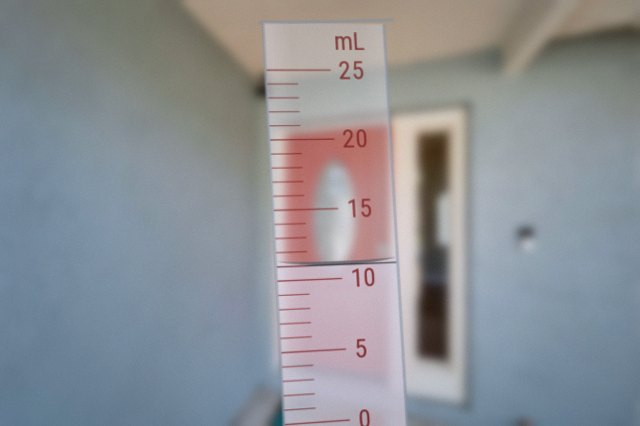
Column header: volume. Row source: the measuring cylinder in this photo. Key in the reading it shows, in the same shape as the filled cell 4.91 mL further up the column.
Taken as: 11 mL
